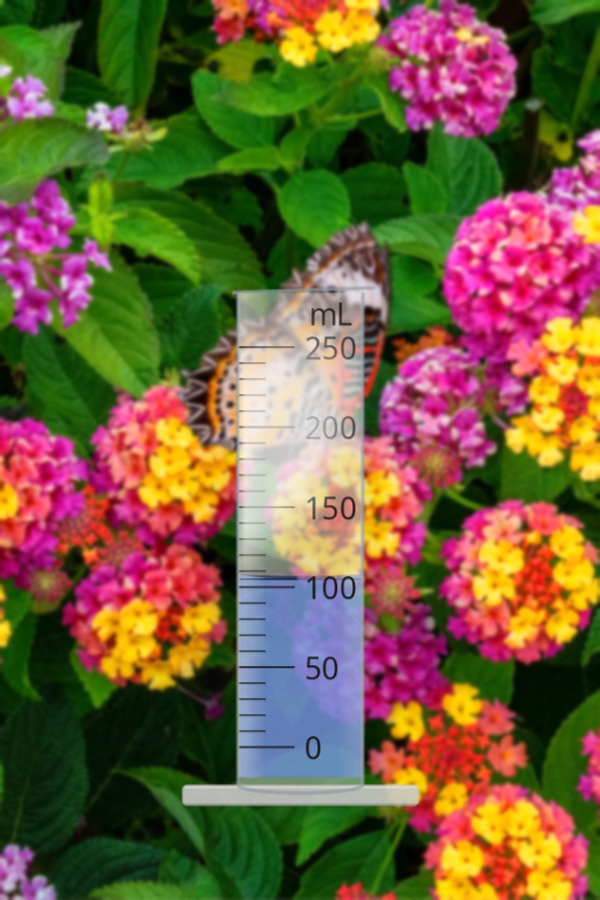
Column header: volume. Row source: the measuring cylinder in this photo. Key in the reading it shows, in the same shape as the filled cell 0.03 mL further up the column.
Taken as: 105 mL
